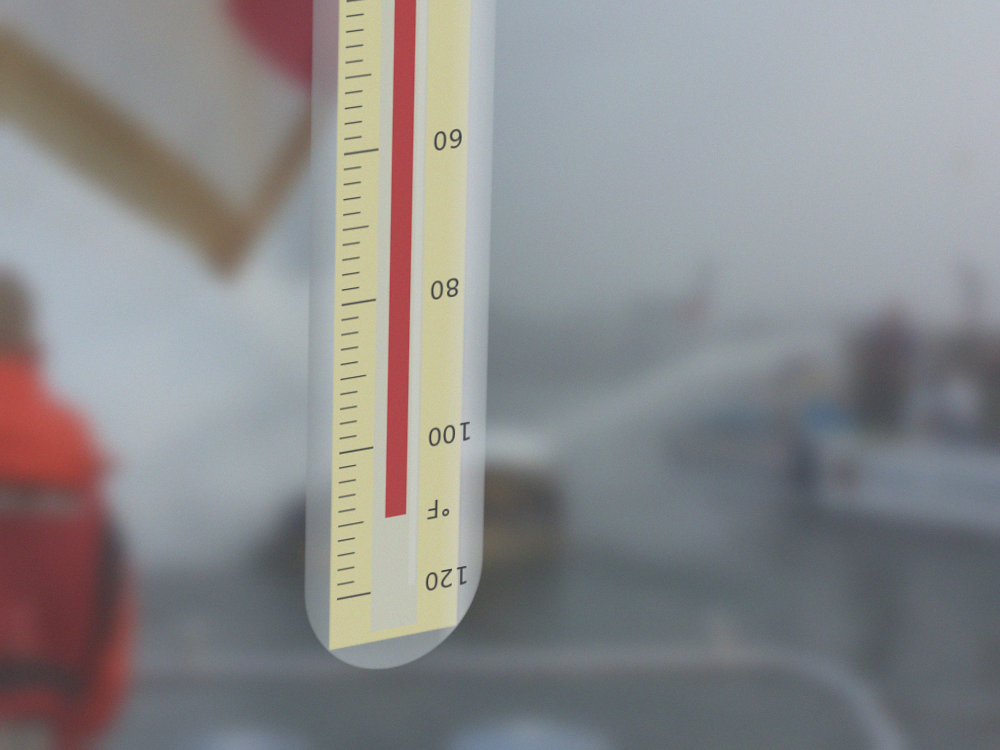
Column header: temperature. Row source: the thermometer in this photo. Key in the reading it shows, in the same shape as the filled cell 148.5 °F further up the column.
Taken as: 110 °F
